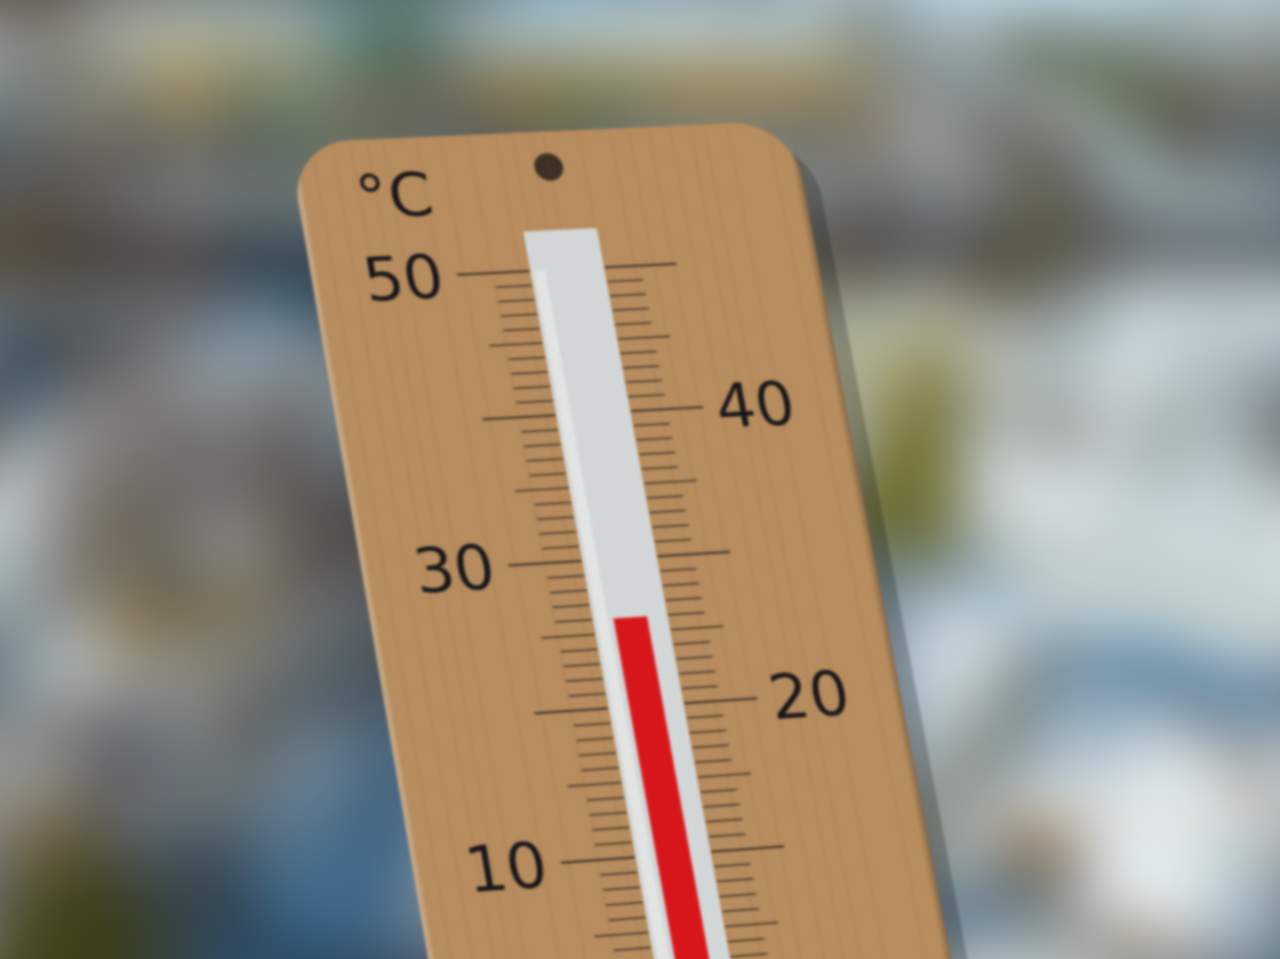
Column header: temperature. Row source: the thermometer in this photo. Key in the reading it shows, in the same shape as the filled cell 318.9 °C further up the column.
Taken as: 26 °C
